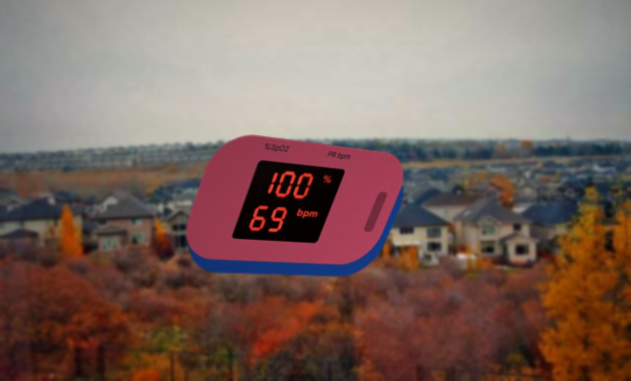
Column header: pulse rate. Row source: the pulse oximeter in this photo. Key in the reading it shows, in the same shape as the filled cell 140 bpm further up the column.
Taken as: 69 bpm
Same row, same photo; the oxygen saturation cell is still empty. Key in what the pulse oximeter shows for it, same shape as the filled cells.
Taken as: 100 %
